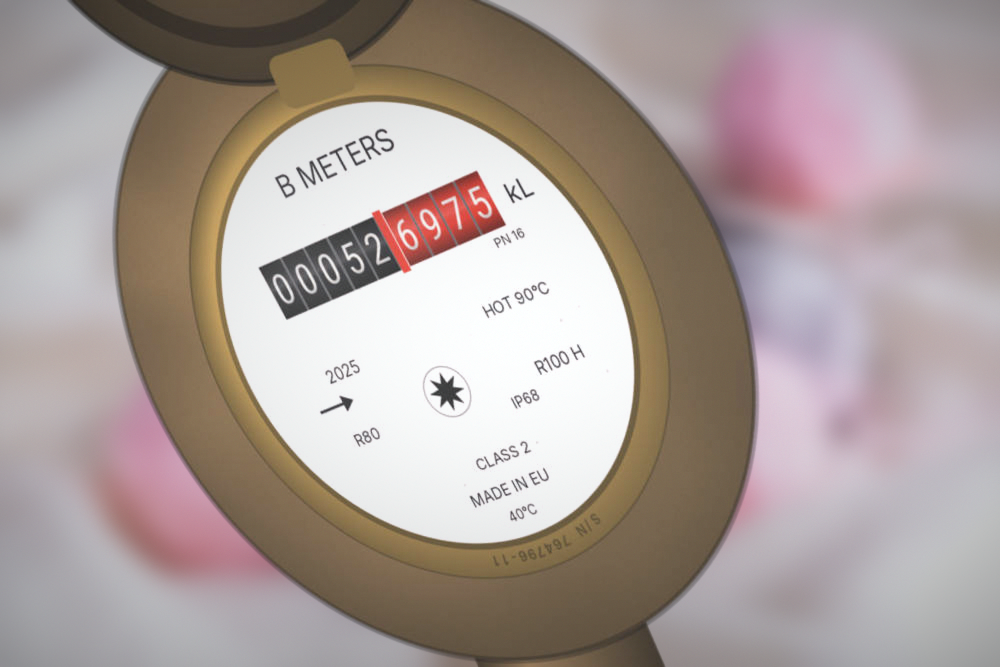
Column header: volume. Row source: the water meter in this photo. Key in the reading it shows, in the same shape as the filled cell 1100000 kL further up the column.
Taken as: 52.6975 kL
